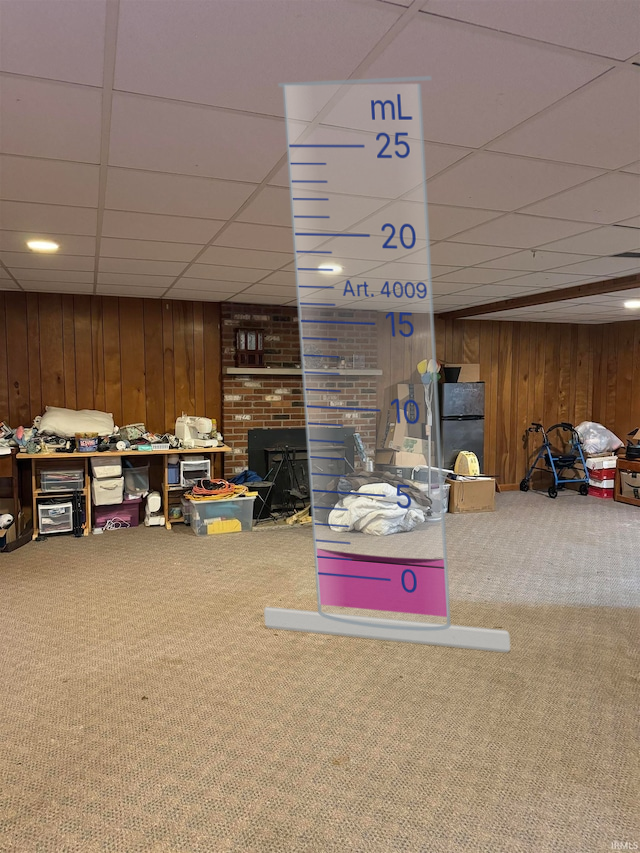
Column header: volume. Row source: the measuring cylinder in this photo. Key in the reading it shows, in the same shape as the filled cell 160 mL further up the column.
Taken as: 1 mL
